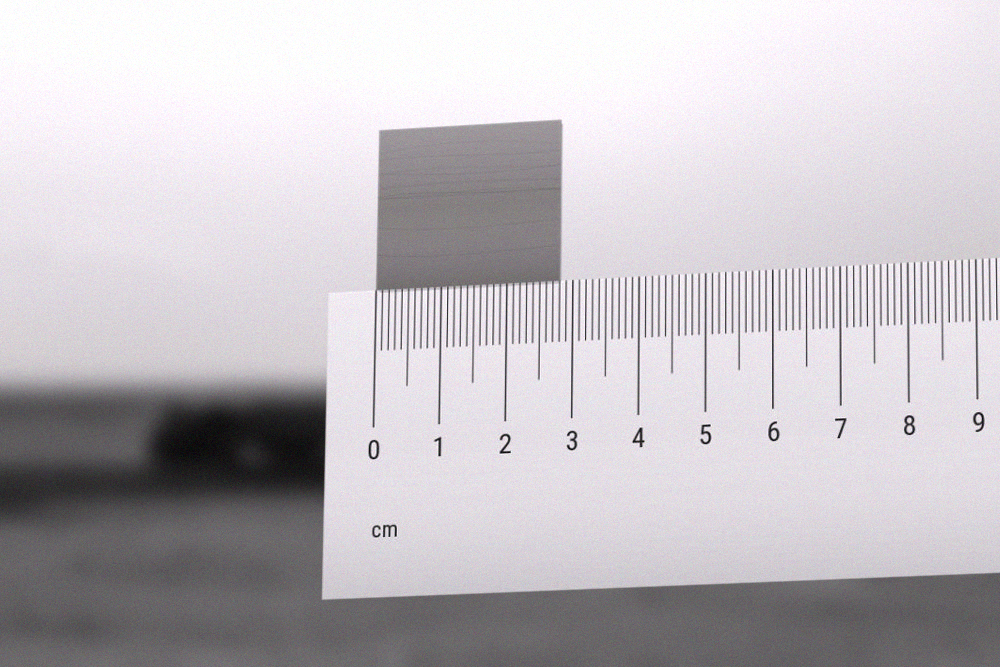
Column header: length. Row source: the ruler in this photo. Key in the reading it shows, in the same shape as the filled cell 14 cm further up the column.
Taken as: 2.8 cm
